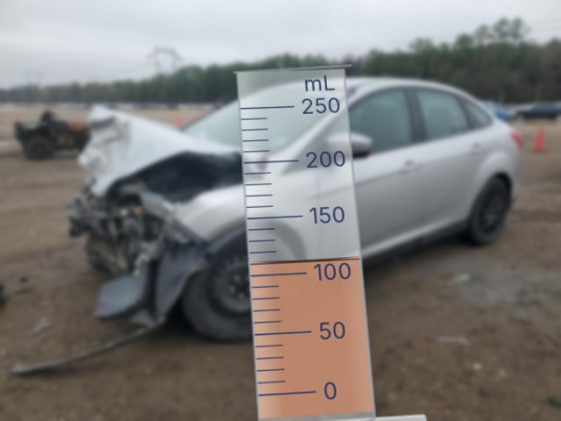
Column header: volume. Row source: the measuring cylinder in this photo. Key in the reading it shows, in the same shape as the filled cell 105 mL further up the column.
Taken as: 110 mL
